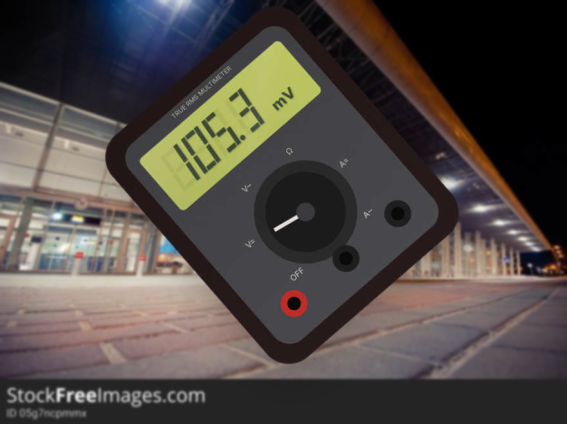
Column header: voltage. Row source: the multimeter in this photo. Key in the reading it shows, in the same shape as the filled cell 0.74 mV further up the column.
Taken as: 105.3 mV
